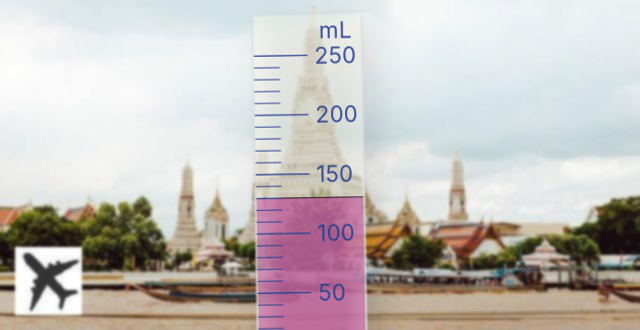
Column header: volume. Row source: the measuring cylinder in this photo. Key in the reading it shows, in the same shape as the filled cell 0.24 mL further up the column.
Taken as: 130 mL
